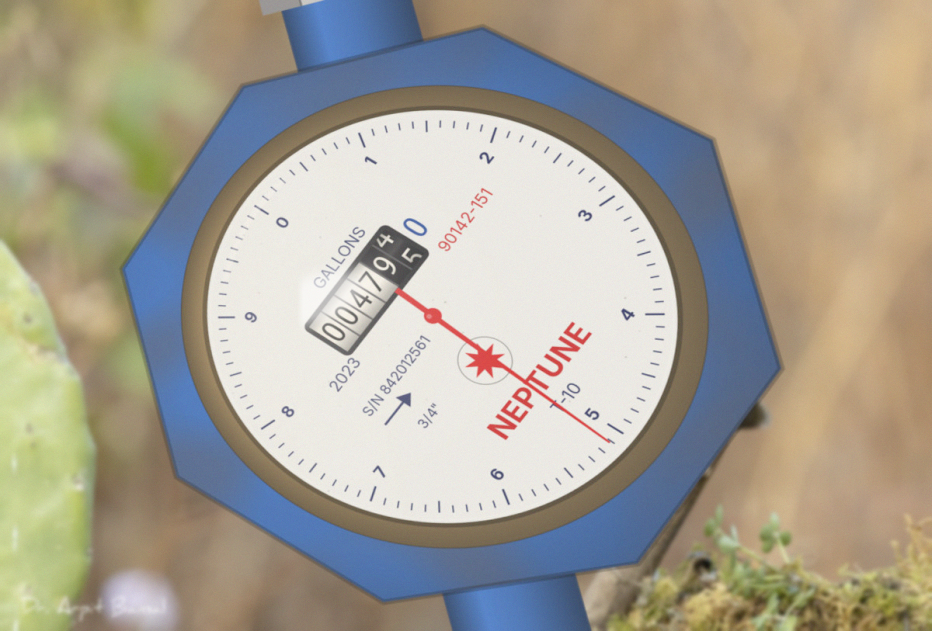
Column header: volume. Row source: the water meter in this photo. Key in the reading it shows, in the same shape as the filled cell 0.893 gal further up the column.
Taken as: 47945.1 gal
